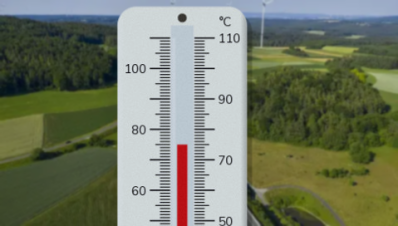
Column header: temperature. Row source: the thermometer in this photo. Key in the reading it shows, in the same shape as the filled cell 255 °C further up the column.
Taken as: 75 °C
